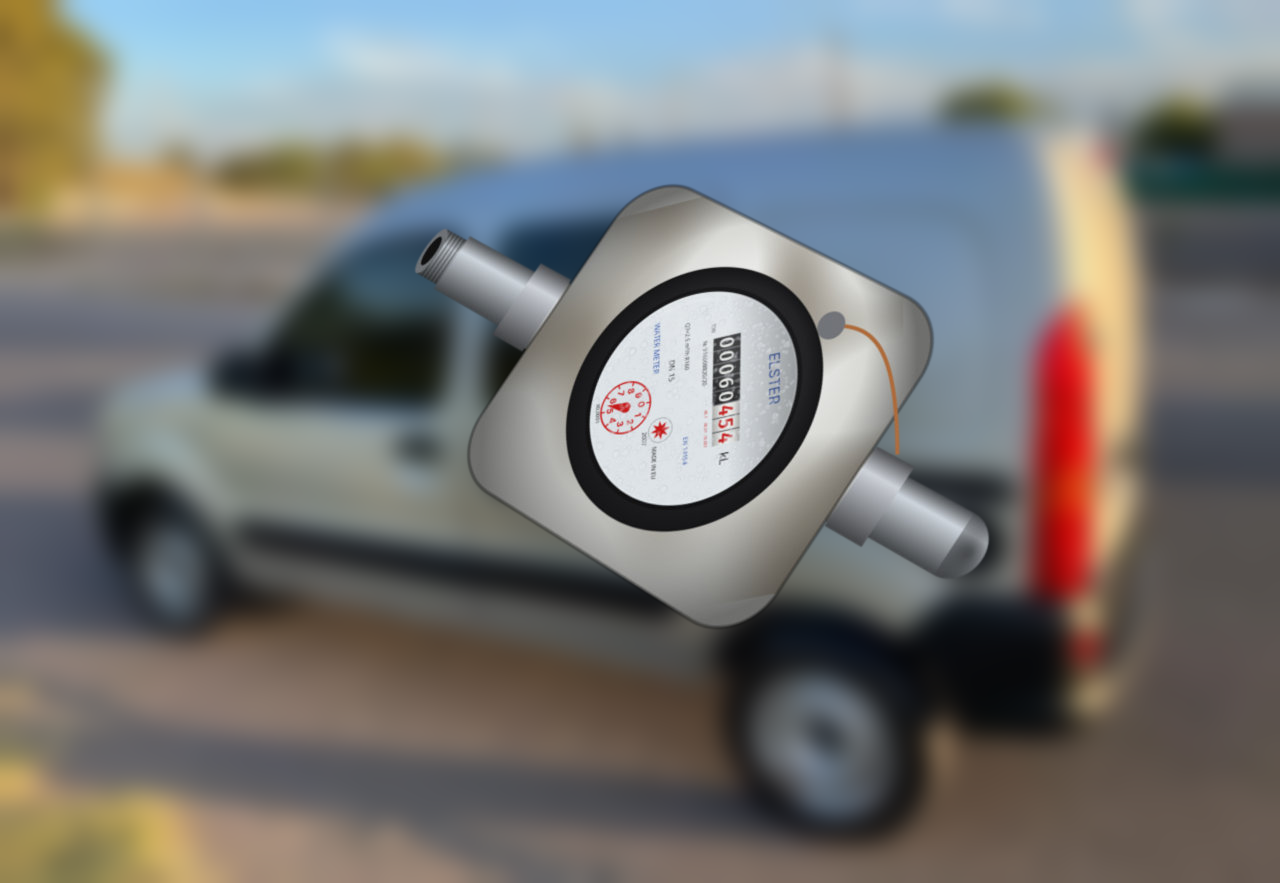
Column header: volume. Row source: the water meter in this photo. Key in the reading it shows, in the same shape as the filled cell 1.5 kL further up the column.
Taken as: 60.4545 kL
